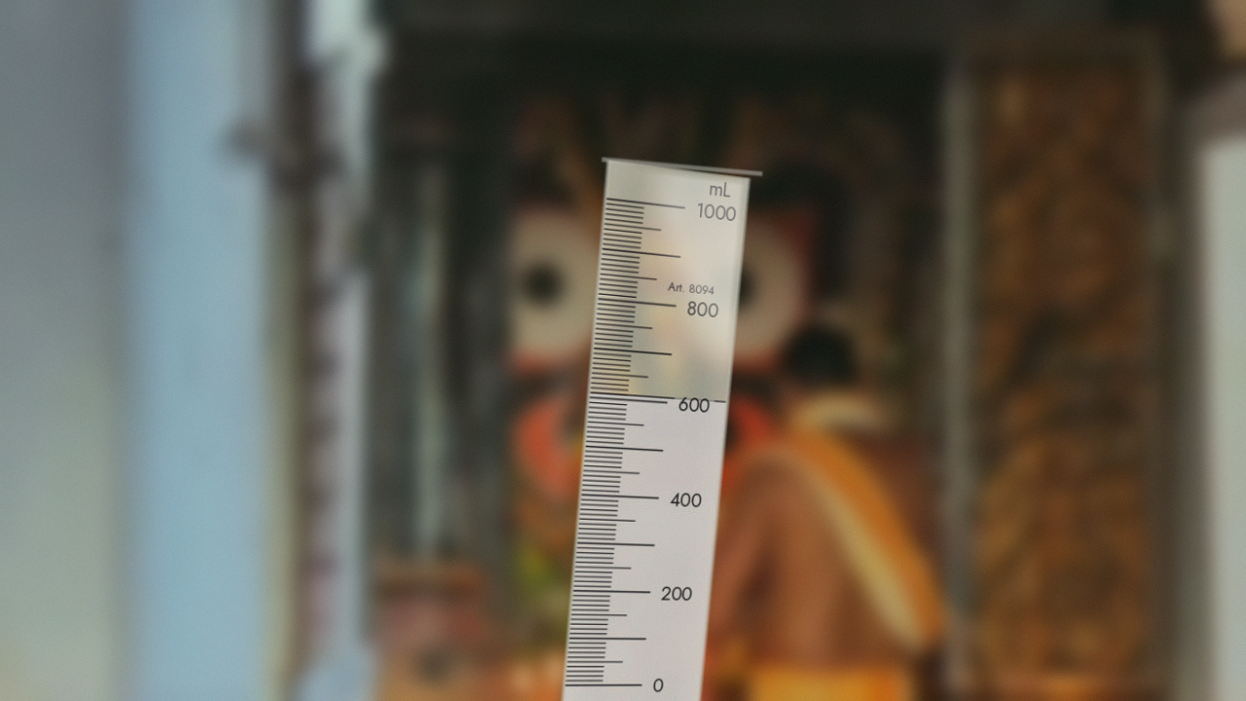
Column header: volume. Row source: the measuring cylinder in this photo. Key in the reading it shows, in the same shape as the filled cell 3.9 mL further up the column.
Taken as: 610 mL
